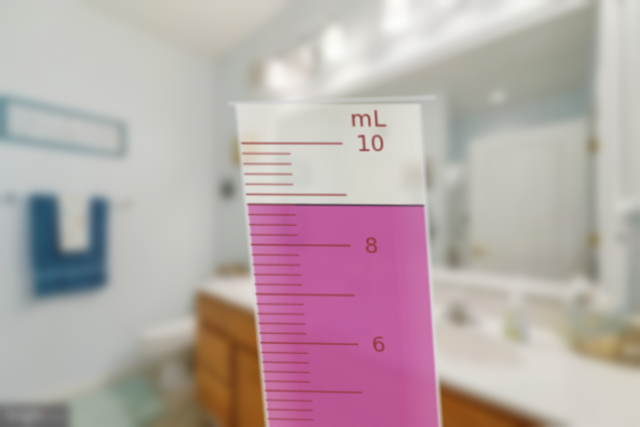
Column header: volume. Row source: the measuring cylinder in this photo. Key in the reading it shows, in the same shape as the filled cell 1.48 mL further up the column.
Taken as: 8.8 mL
